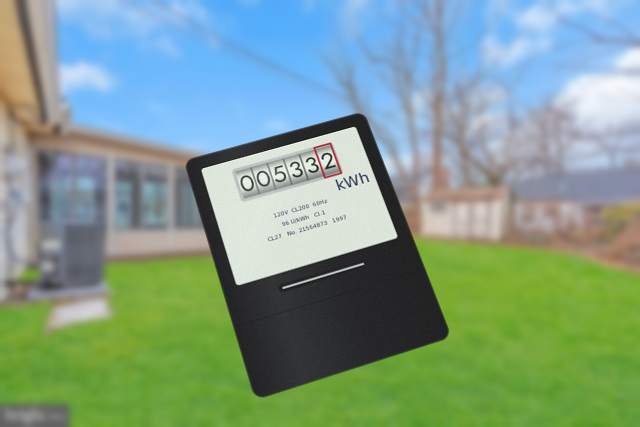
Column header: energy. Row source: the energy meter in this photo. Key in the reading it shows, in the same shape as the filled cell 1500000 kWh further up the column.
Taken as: 533.2 kWh
